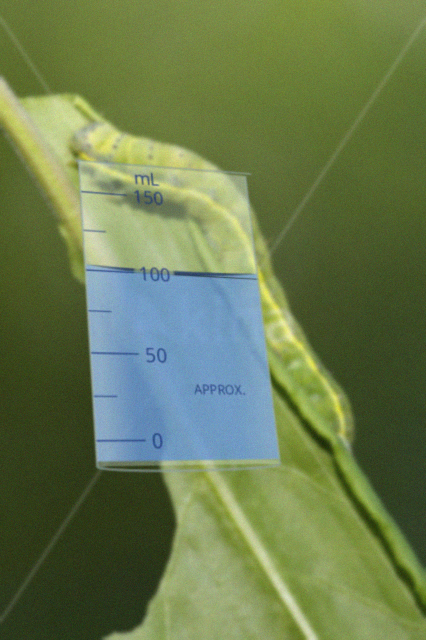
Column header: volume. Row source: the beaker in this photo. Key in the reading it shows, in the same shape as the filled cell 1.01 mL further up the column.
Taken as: 100 mL
